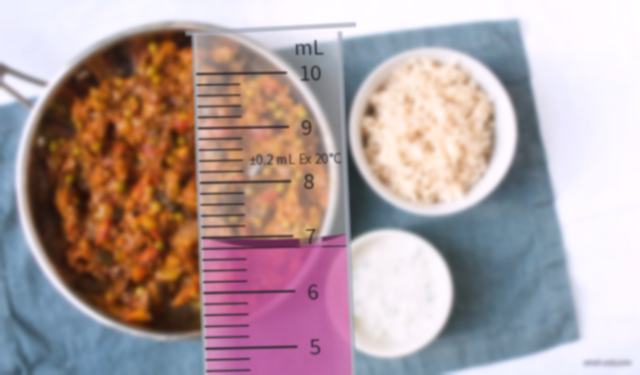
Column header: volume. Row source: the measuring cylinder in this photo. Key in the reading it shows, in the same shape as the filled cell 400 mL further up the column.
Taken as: 6.8 mL
